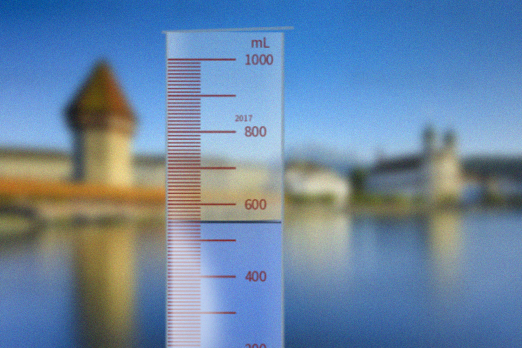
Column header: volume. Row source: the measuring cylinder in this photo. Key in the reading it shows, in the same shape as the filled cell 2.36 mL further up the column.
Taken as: 550 mL
